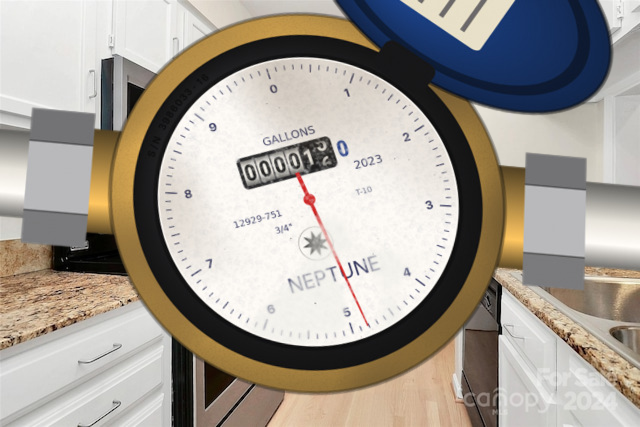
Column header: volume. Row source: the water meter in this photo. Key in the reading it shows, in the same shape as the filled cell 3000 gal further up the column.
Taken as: 154.8 gal
